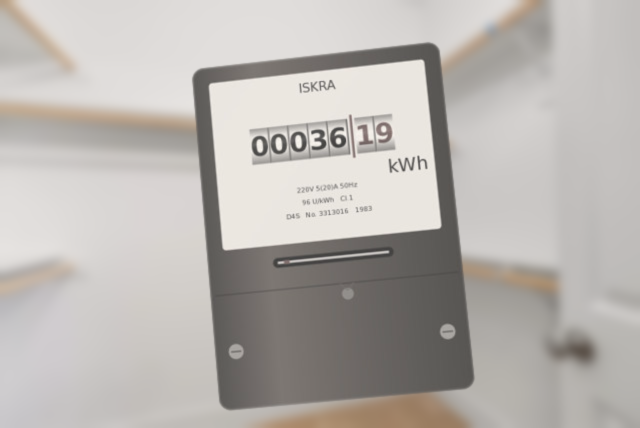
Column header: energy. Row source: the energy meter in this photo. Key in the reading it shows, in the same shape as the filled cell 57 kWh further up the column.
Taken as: 36.19 kWh
